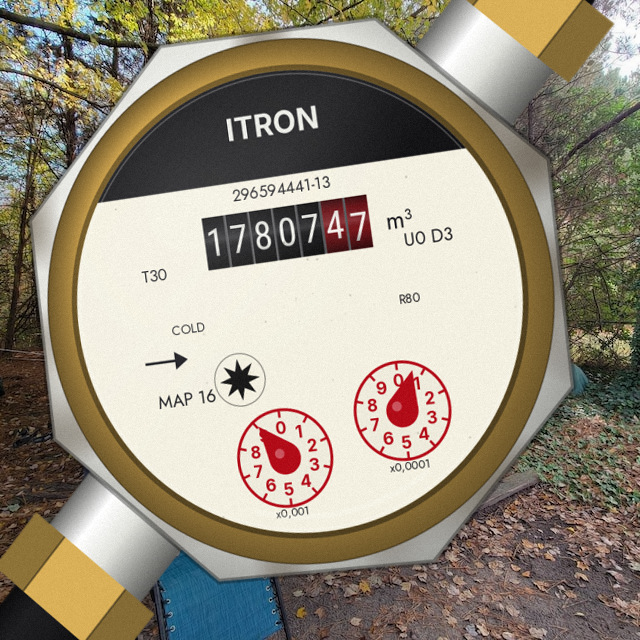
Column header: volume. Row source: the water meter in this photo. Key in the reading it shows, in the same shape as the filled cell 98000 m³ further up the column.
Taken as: 17807.4690 m³
